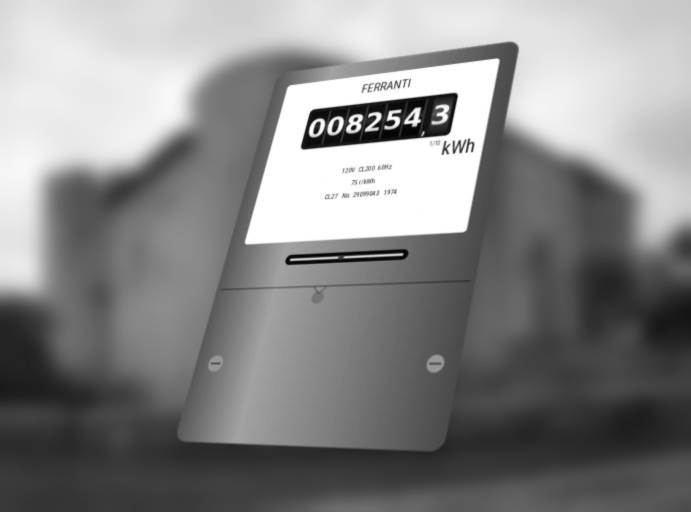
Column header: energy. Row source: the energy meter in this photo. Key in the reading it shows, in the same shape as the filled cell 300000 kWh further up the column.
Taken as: 8254.3 kWh
